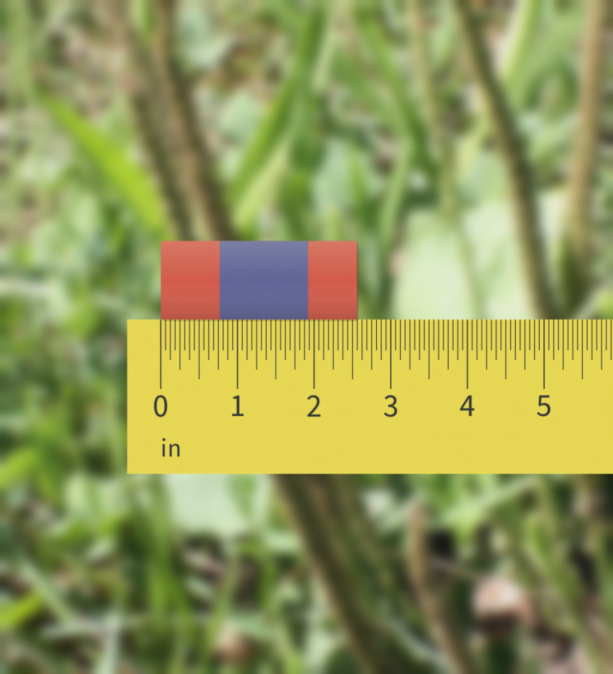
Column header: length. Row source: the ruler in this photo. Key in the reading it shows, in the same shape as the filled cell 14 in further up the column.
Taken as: 2.5625 in
